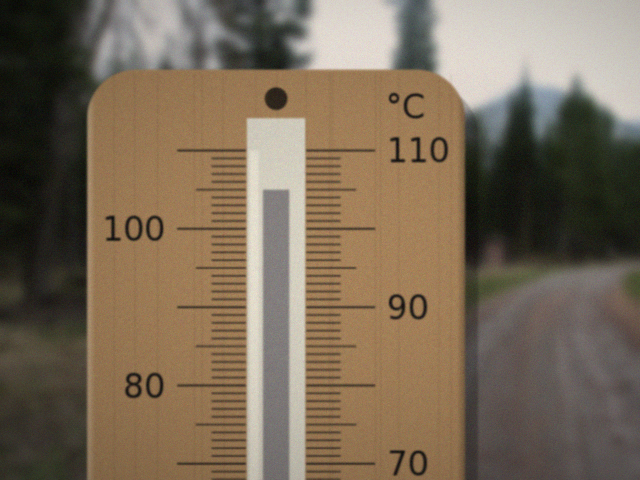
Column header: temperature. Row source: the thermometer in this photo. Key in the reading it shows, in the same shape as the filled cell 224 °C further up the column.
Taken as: 105 °C
